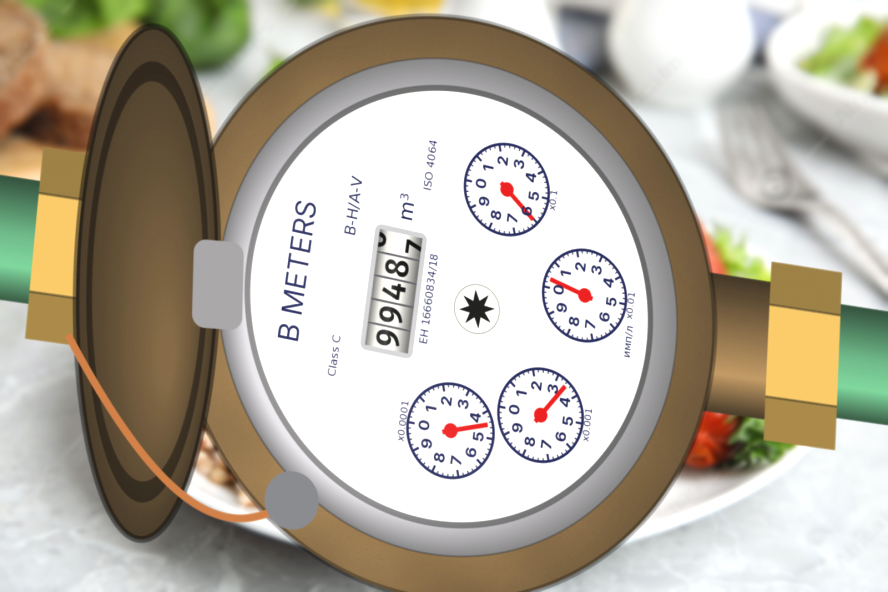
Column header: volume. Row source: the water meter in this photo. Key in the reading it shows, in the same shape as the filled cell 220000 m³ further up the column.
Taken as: 99486.6034 m³
